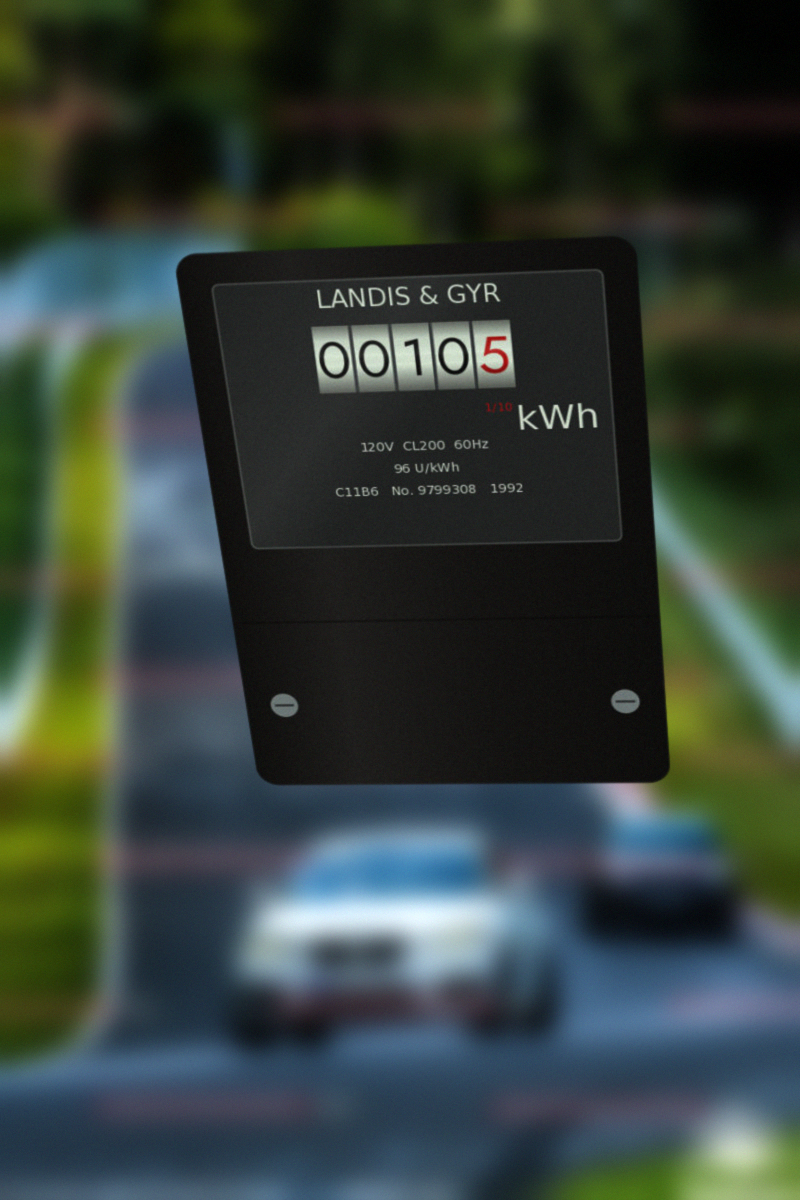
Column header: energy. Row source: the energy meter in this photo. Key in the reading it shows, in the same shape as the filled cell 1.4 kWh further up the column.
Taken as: 10.5 kWh
